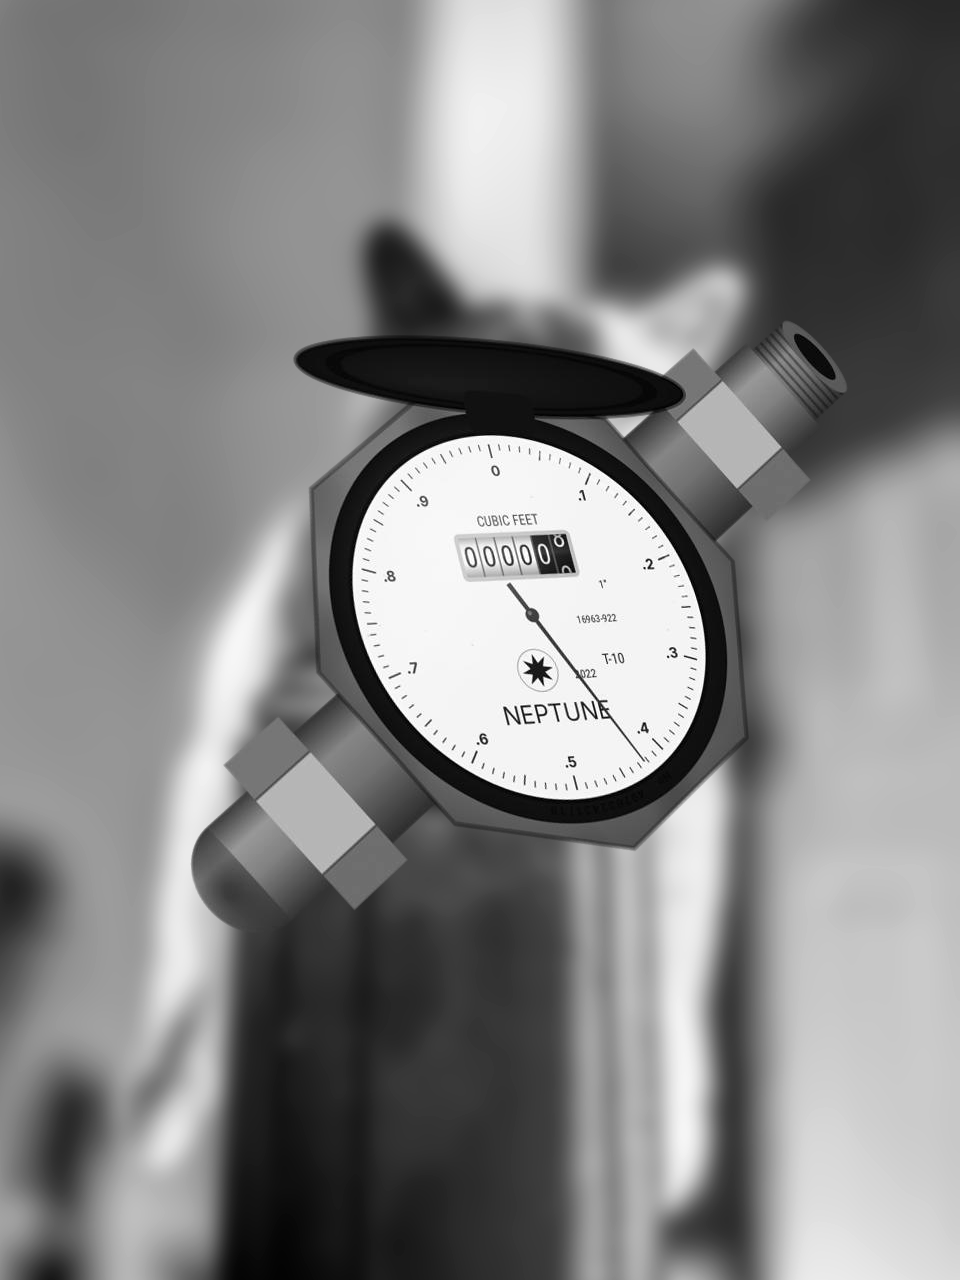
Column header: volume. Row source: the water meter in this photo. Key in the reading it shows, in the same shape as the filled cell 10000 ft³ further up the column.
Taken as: 8.42 ft³
